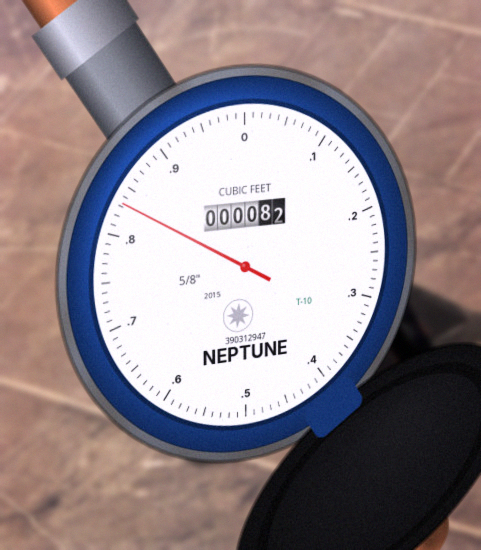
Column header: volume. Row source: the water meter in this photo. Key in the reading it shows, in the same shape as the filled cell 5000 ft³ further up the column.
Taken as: 81.83 ft³
